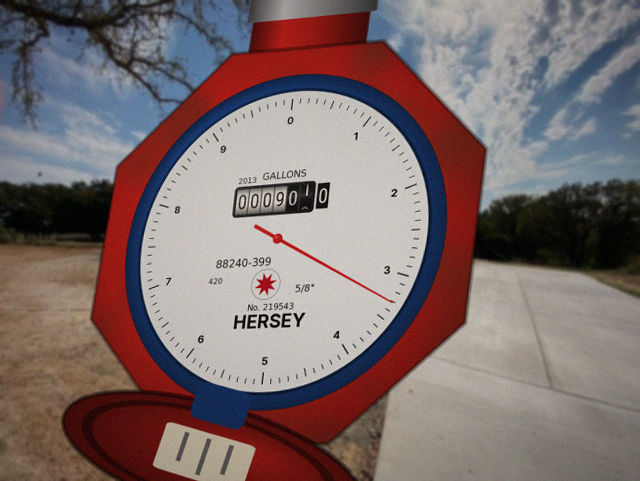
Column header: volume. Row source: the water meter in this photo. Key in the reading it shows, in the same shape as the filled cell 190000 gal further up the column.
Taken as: 9013.3 gal
